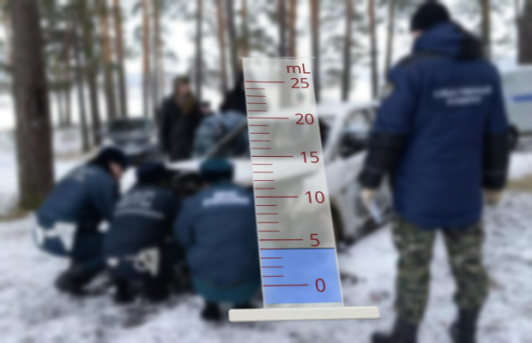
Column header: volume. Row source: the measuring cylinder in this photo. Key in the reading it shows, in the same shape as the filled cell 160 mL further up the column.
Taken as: 4 mL
